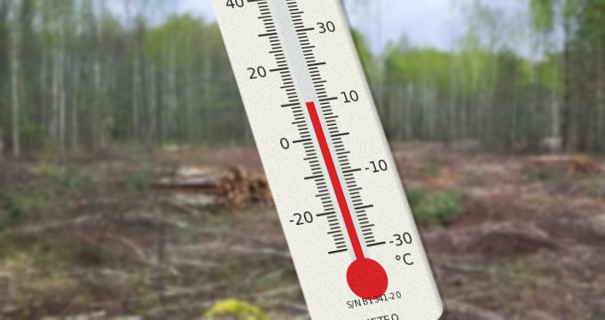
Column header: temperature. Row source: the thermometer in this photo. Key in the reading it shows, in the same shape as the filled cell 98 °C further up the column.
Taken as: 10 °C
